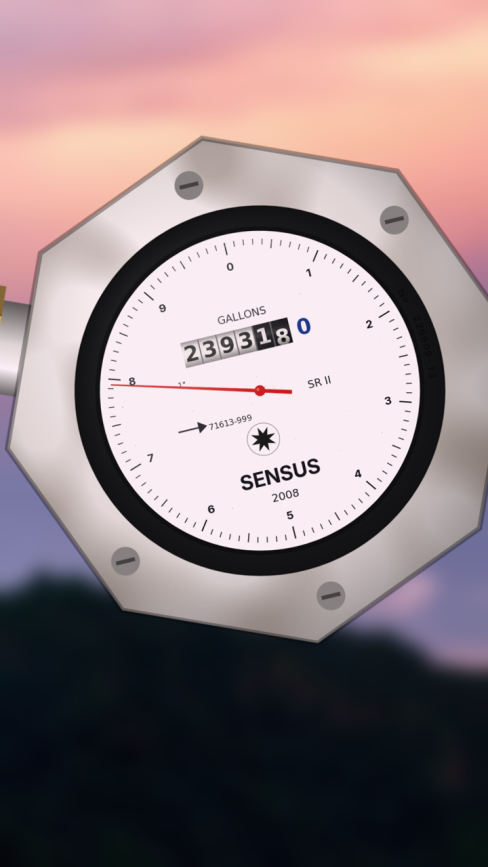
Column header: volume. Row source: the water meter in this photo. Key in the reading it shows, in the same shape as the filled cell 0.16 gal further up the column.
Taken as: 2393177.9 gal
